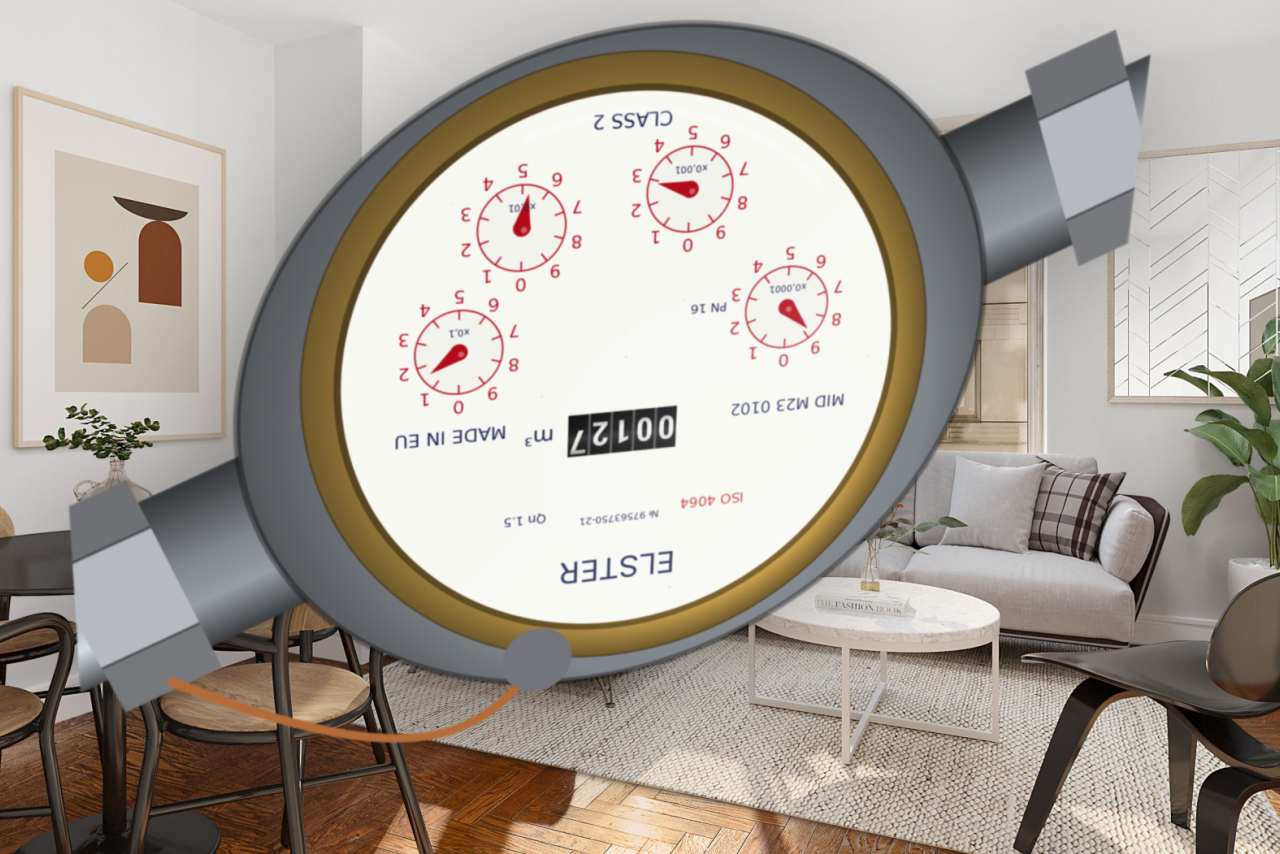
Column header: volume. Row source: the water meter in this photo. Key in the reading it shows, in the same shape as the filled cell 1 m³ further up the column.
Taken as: 127.1528 m³
